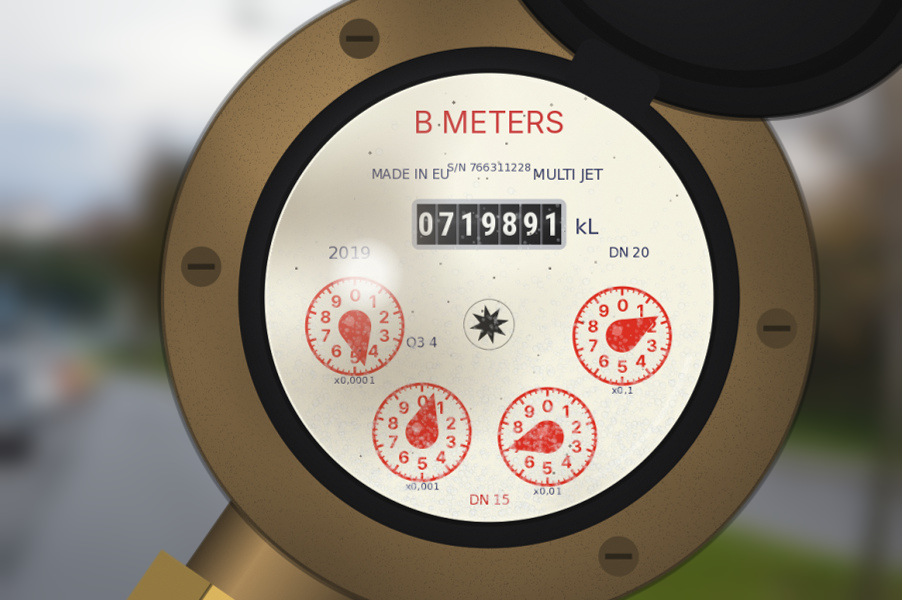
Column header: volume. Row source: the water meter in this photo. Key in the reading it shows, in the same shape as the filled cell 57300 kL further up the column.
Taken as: 719891.1704 kL
